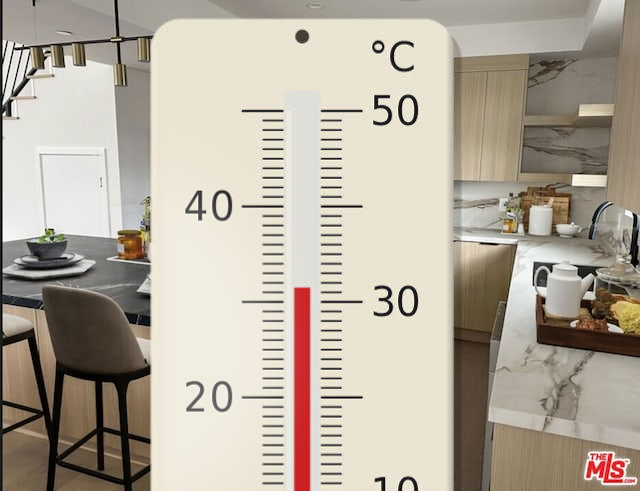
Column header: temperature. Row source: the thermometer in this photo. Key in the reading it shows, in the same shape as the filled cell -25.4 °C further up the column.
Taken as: 31.5 °C
